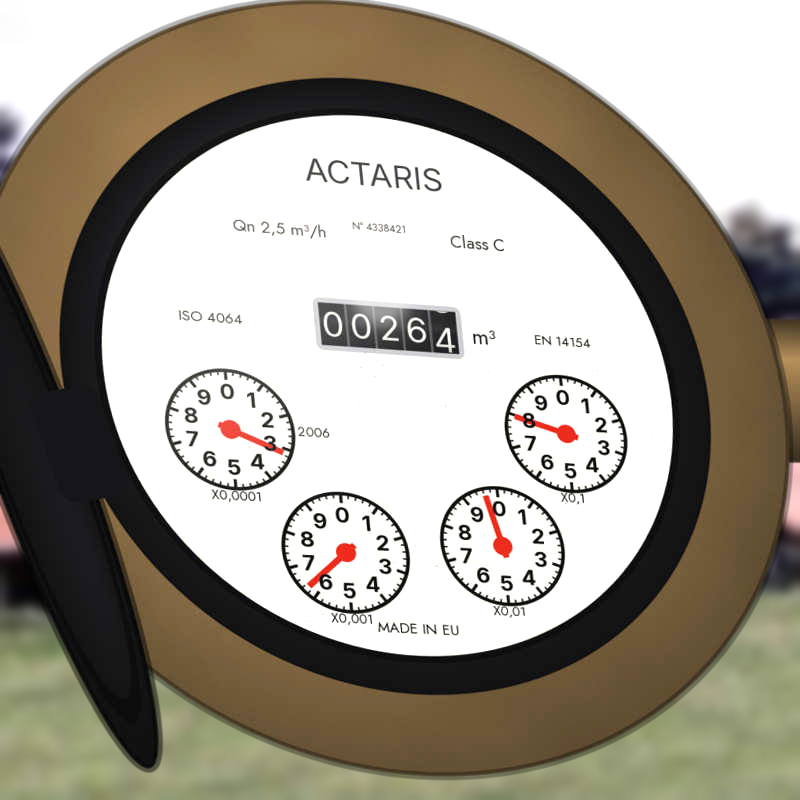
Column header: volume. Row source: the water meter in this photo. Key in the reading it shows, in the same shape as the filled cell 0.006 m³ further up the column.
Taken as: 263.7963 m³
